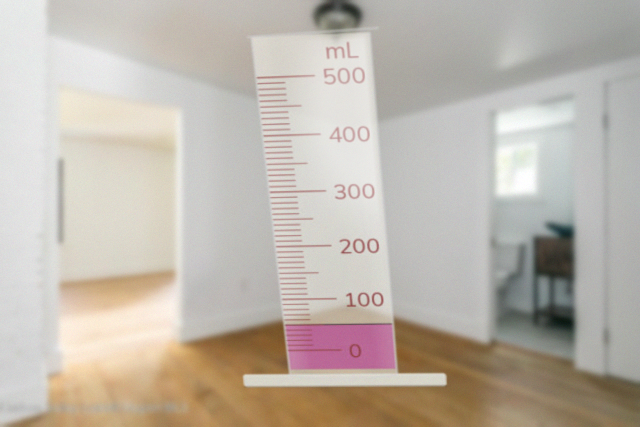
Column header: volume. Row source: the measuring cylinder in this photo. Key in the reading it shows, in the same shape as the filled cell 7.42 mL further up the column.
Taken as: 50 mL
